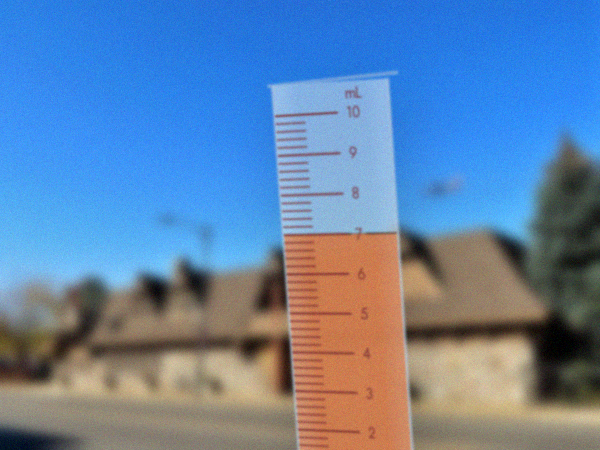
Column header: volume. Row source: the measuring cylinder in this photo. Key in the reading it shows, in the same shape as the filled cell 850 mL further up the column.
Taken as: 7 mL
